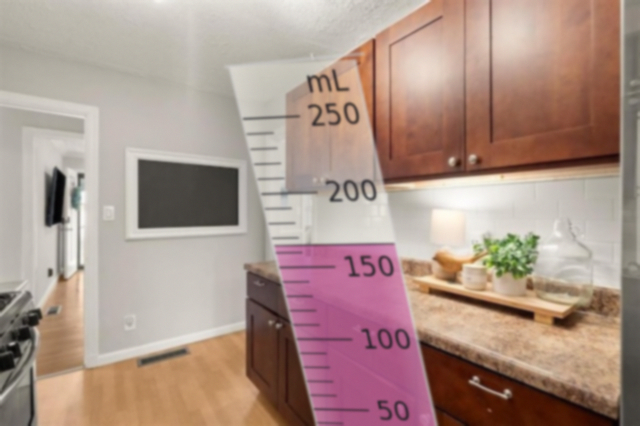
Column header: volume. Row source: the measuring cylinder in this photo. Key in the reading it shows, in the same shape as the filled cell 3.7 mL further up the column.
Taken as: 165 mL
